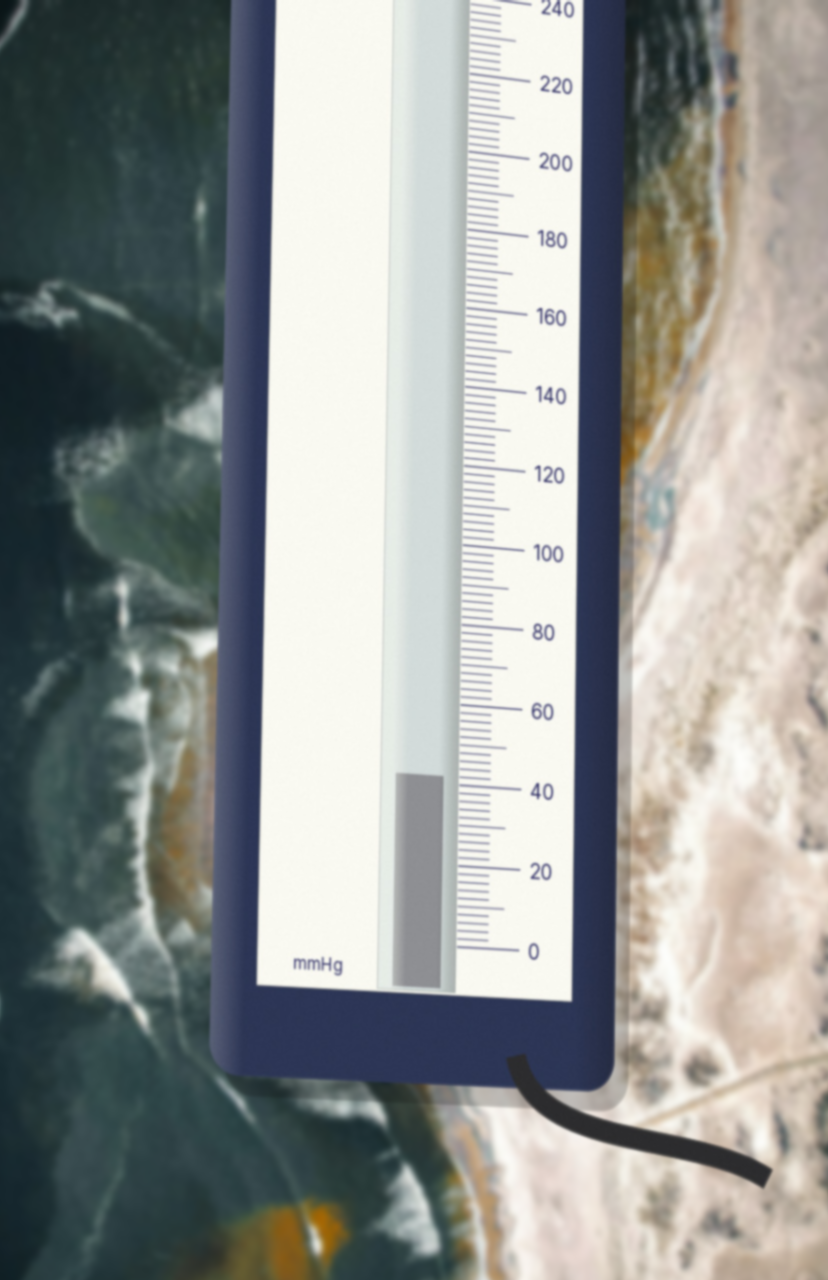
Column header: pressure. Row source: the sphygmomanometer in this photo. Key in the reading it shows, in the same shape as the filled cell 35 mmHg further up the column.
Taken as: 42 mmHg
